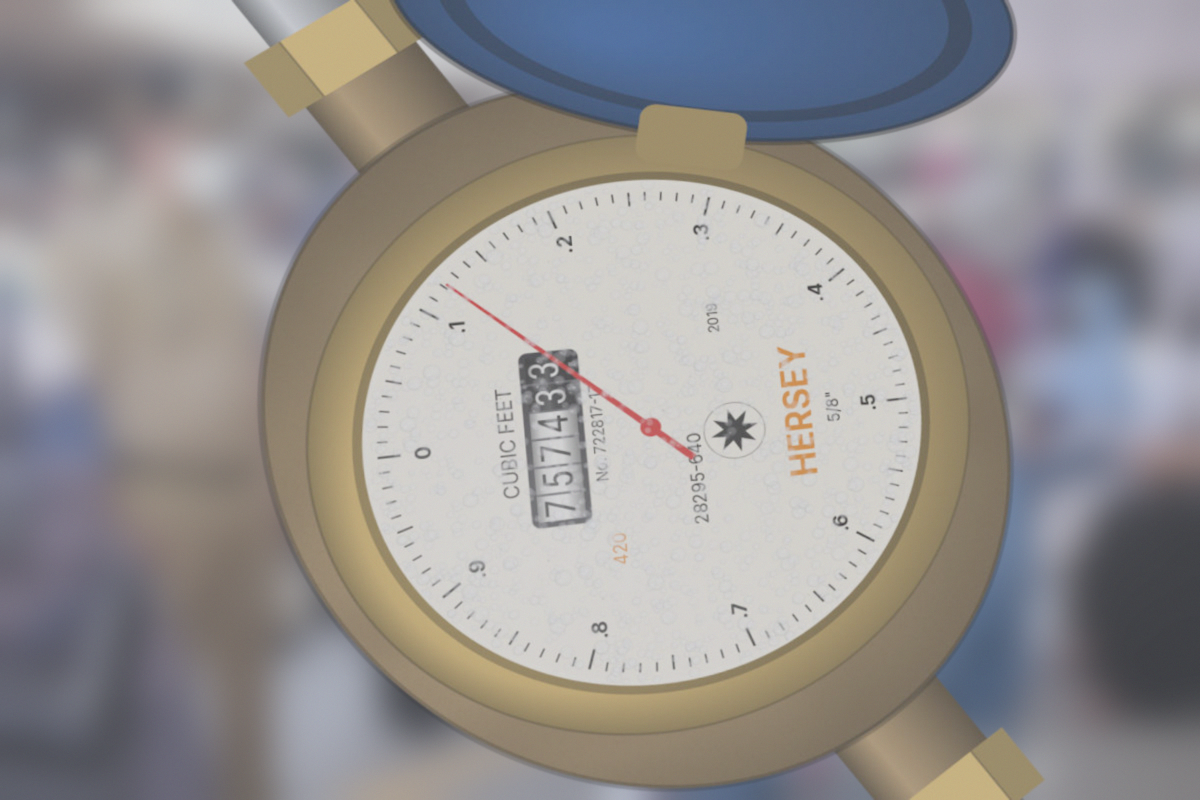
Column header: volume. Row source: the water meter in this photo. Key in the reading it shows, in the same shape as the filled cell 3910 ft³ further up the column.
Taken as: 757433.12 ft³
